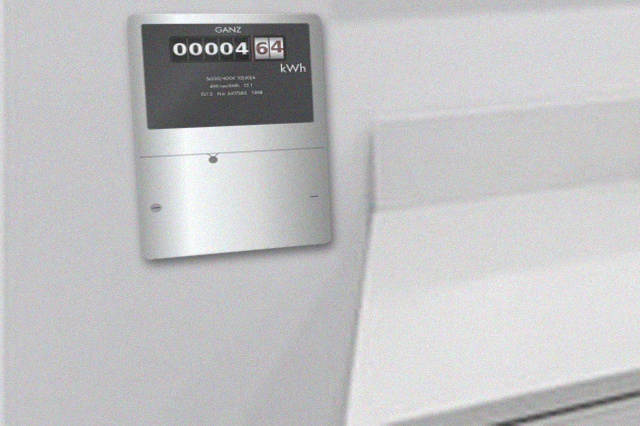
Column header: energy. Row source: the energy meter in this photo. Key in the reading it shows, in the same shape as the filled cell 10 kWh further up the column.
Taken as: 4.64 kWh
